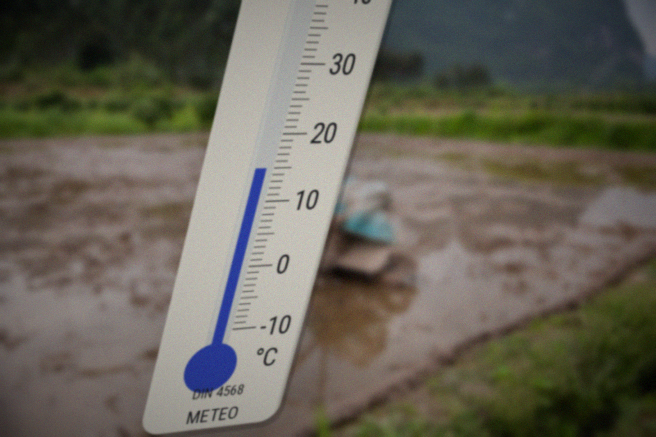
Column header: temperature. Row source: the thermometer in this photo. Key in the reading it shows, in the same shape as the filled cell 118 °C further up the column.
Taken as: 15 °C
